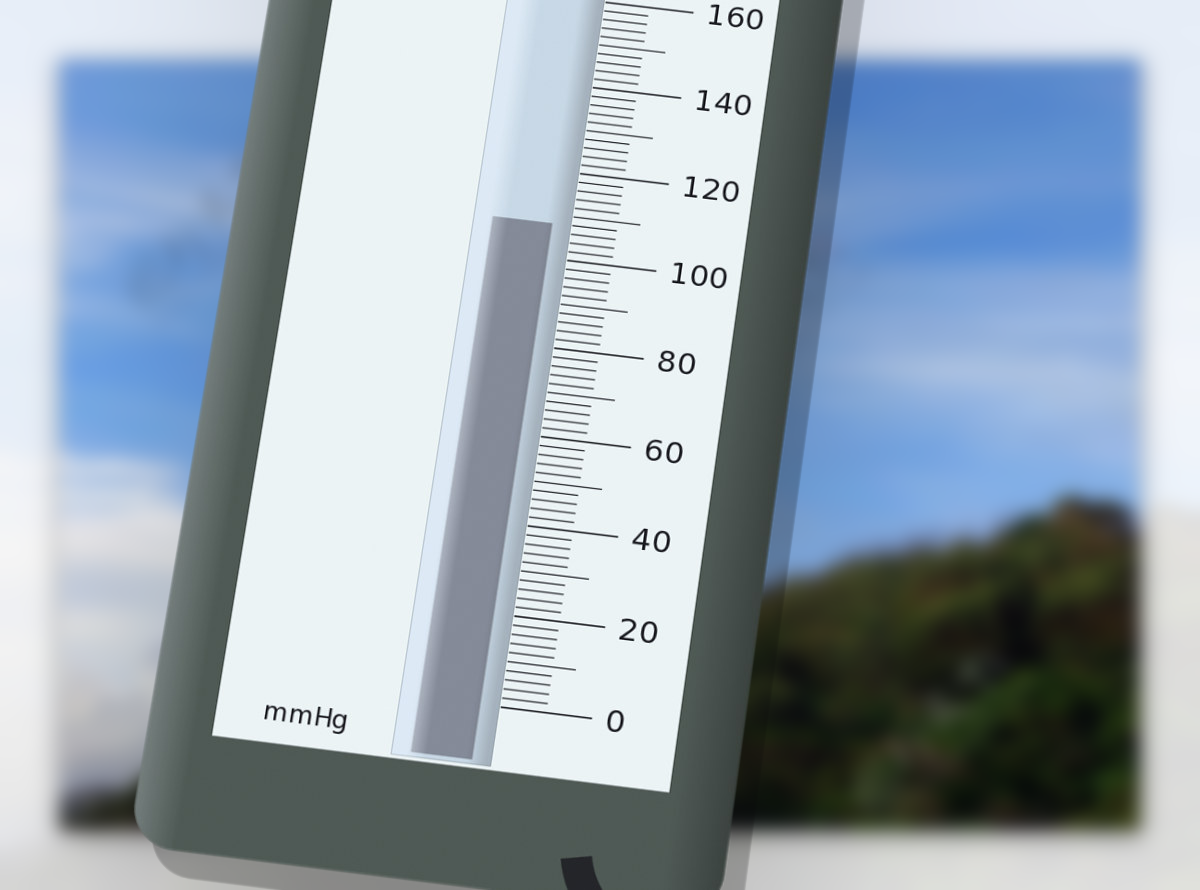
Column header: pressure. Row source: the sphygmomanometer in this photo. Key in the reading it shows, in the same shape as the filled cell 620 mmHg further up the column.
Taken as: 108 mmHg
